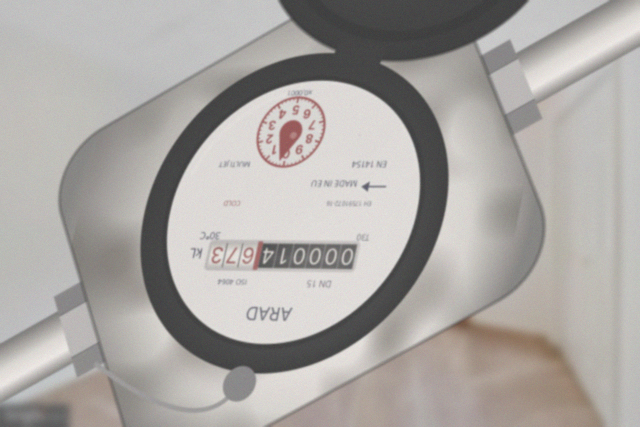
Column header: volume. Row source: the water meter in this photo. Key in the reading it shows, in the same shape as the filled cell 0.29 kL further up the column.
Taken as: 14.6730 kL
